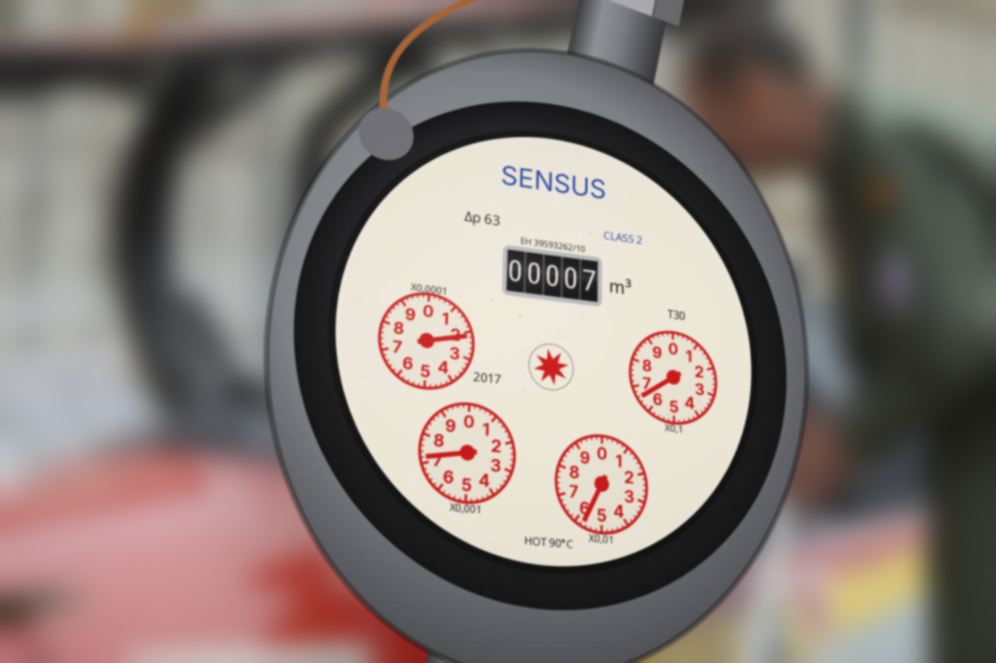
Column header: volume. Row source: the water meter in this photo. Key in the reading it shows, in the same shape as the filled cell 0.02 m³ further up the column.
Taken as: 7.6572 m³
